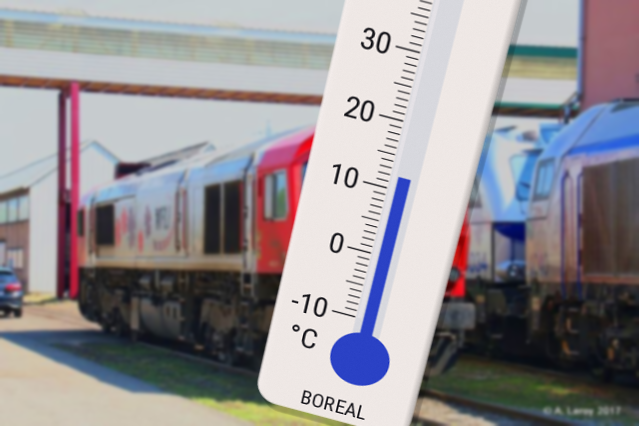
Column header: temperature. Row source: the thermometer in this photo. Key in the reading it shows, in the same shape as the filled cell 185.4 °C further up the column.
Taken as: 12 °C
